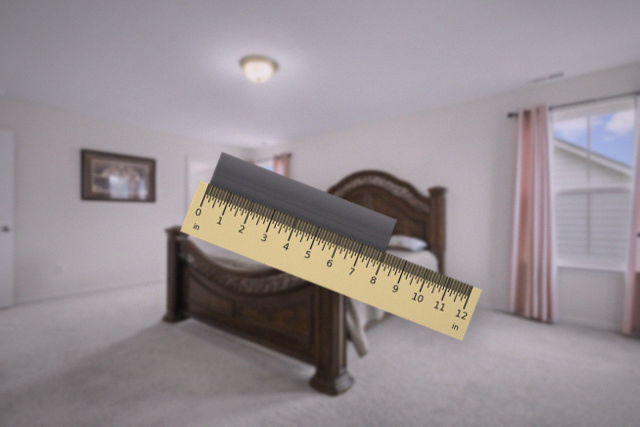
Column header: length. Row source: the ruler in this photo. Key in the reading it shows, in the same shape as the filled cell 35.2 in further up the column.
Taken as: 8 in
